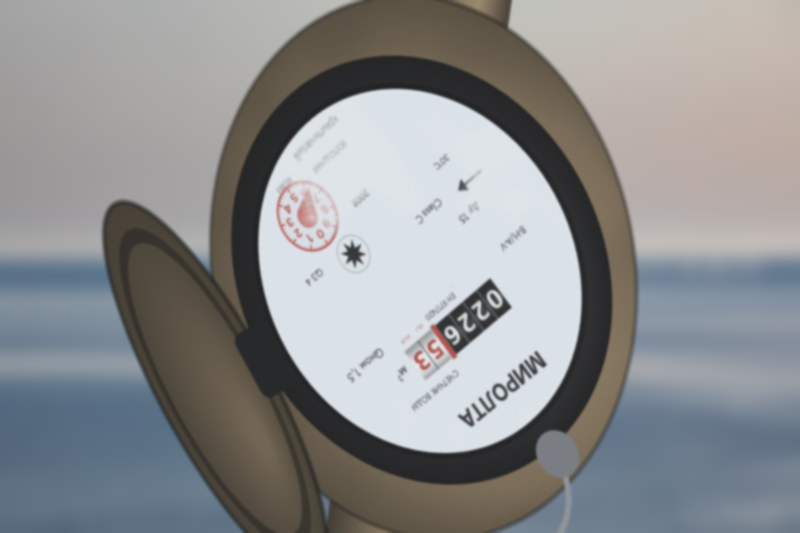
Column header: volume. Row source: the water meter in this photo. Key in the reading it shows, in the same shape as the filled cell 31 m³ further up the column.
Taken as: 226.536 m³
